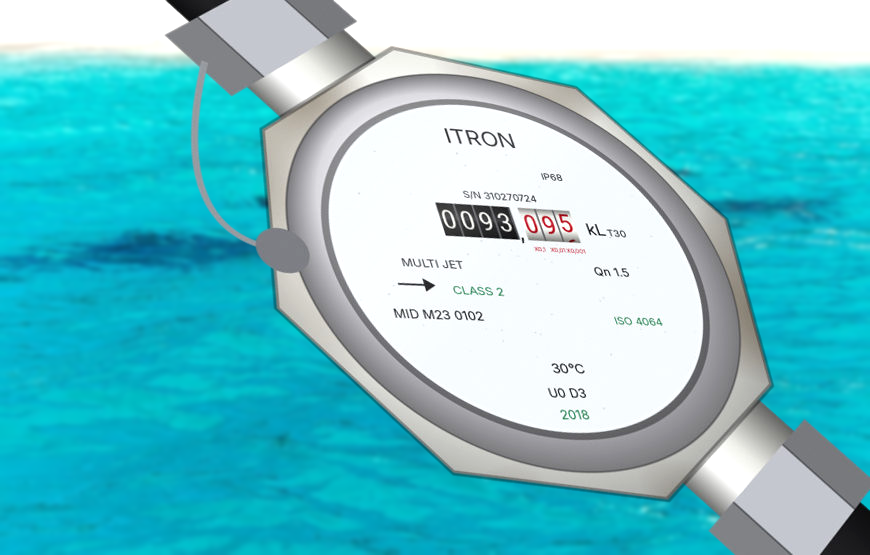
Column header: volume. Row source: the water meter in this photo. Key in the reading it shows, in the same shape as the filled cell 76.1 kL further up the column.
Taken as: 93.095 kL
